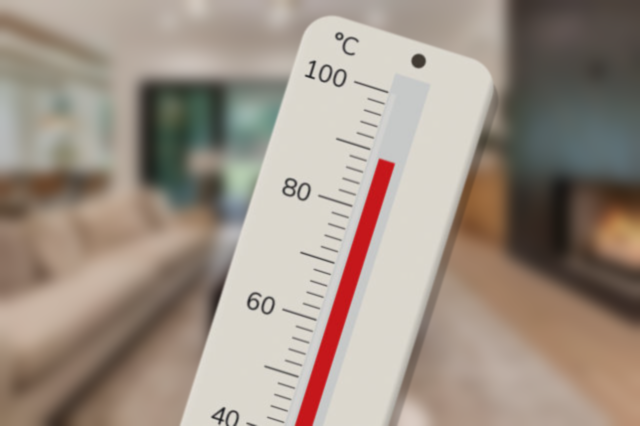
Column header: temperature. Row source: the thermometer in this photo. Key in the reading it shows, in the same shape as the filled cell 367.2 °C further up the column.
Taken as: 89 °C
